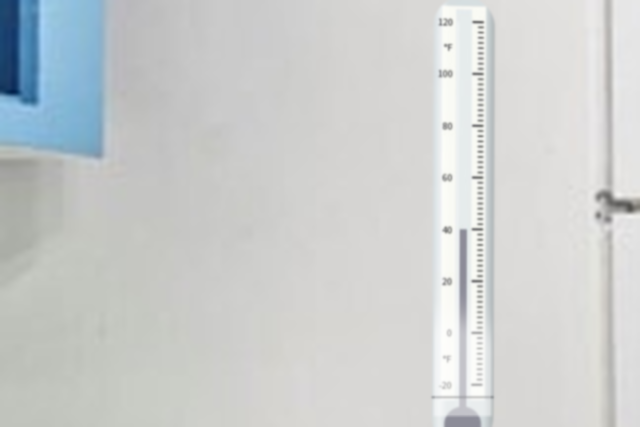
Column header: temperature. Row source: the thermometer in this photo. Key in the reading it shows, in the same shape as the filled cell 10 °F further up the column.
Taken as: 40 °F
